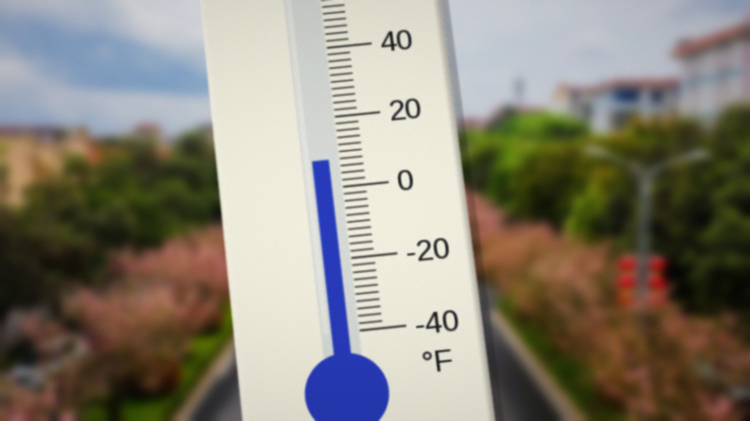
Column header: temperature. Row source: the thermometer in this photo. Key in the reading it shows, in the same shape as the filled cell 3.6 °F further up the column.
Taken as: 8 °F
